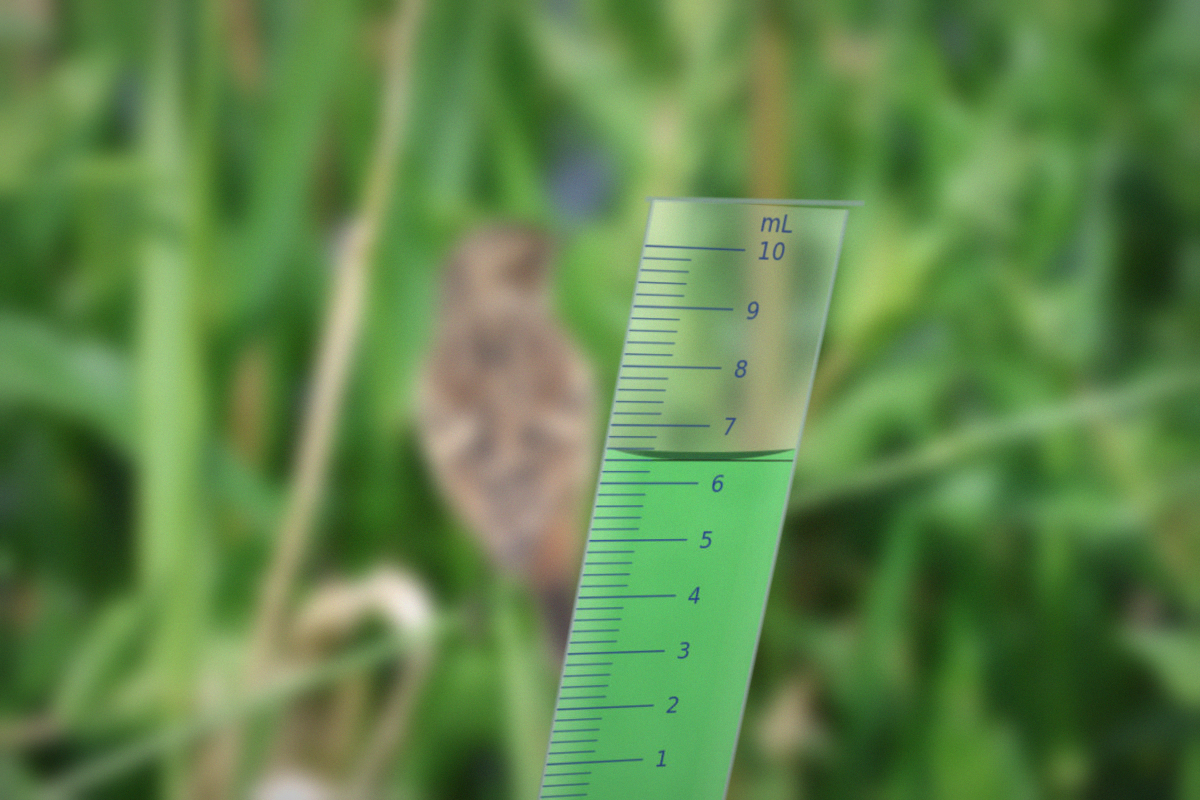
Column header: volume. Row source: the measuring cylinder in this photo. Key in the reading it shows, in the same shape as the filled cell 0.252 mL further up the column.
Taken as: 6.4 mL
